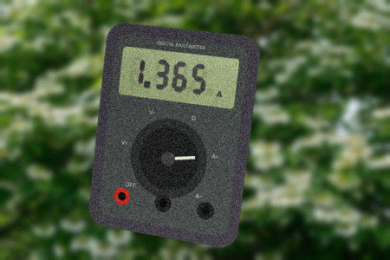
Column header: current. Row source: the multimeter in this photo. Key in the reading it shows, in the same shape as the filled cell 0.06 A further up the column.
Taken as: 1.365 A
